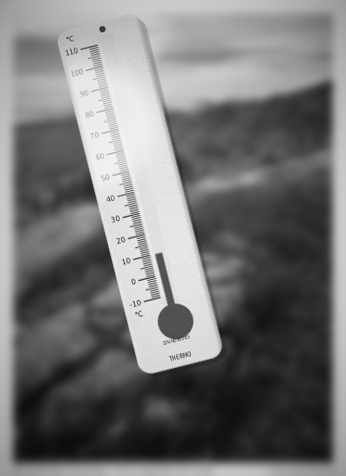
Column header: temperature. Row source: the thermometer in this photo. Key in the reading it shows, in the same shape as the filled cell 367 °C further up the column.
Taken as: 10 °C
